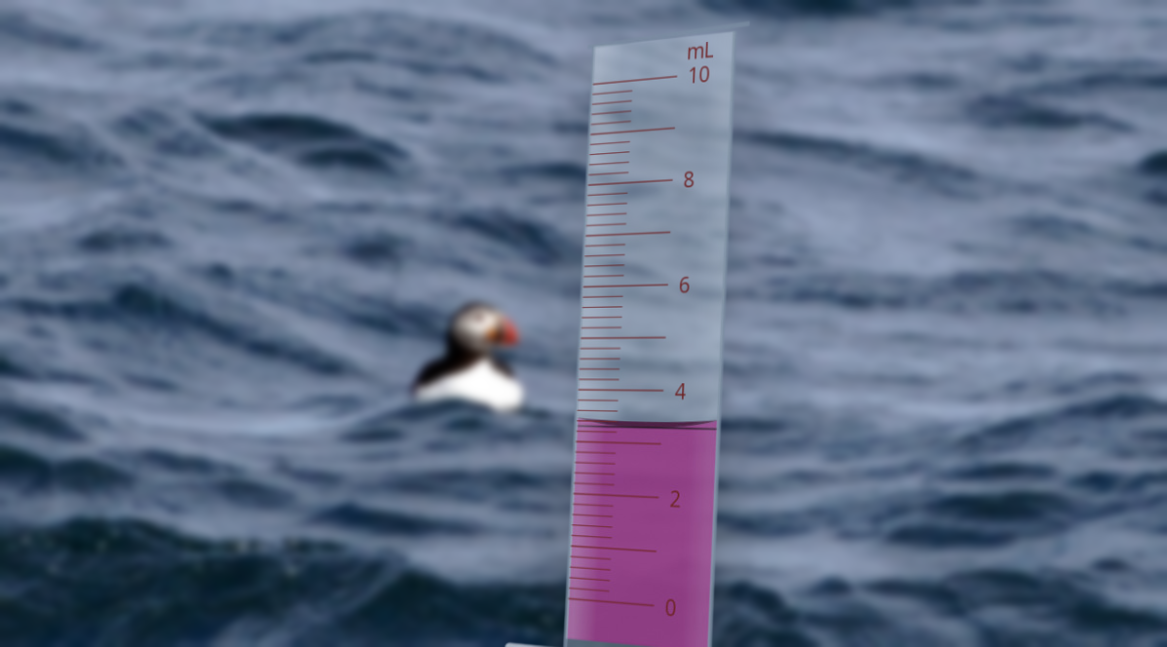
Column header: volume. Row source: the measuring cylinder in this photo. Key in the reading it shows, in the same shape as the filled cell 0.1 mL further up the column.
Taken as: 3.3 mL
